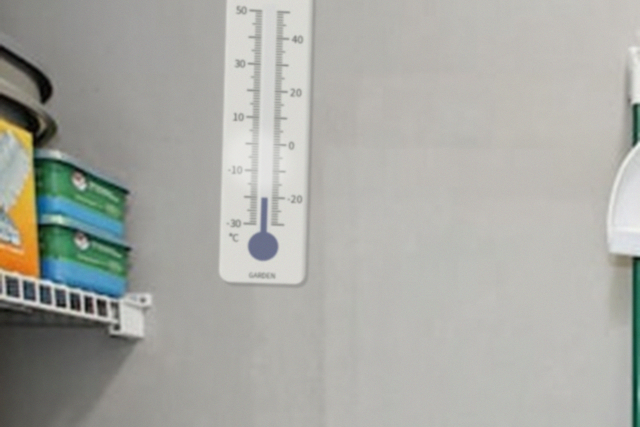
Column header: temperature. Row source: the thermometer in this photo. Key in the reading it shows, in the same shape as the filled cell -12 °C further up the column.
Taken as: -20 °C
